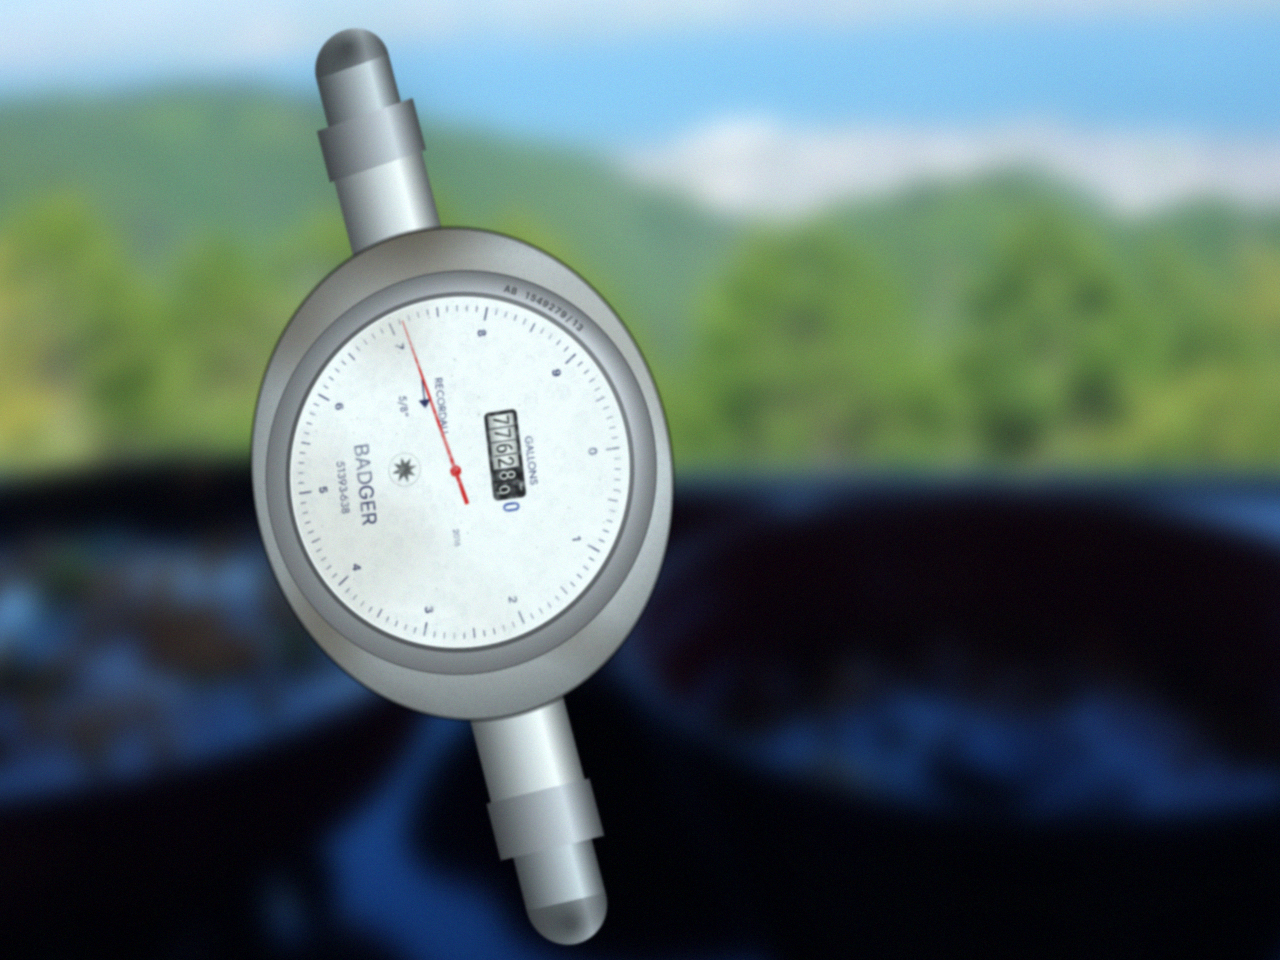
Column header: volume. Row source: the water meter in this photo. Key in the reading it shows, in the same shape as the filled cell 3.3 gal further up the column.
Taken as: 7762887.1 gal
